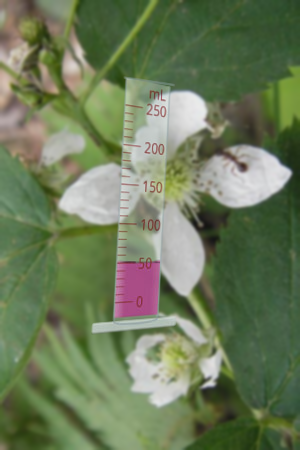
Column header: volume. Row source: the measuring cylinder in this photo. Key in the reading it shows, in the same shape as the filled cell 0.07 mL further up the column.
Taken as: 50 mL
